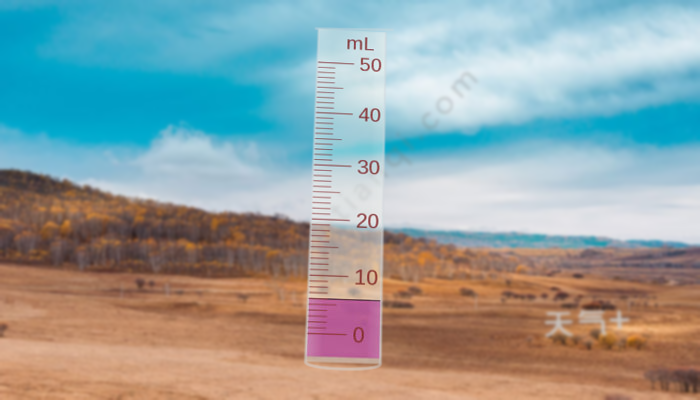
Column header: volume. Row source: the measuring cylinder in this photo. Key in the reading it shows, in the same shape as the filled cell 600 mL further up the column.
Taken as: 6 mL
